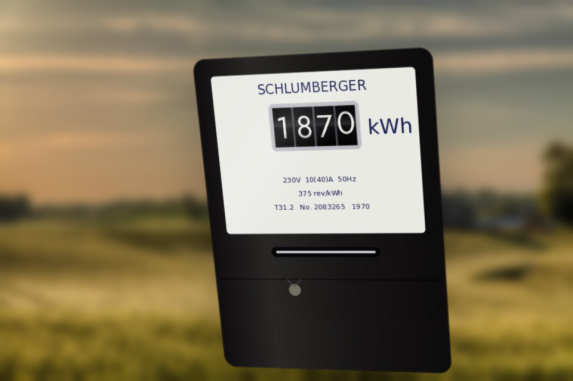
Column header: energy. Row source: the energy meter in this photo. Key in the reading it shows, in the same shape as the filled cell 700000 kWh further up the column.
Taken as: 1870 kWh
